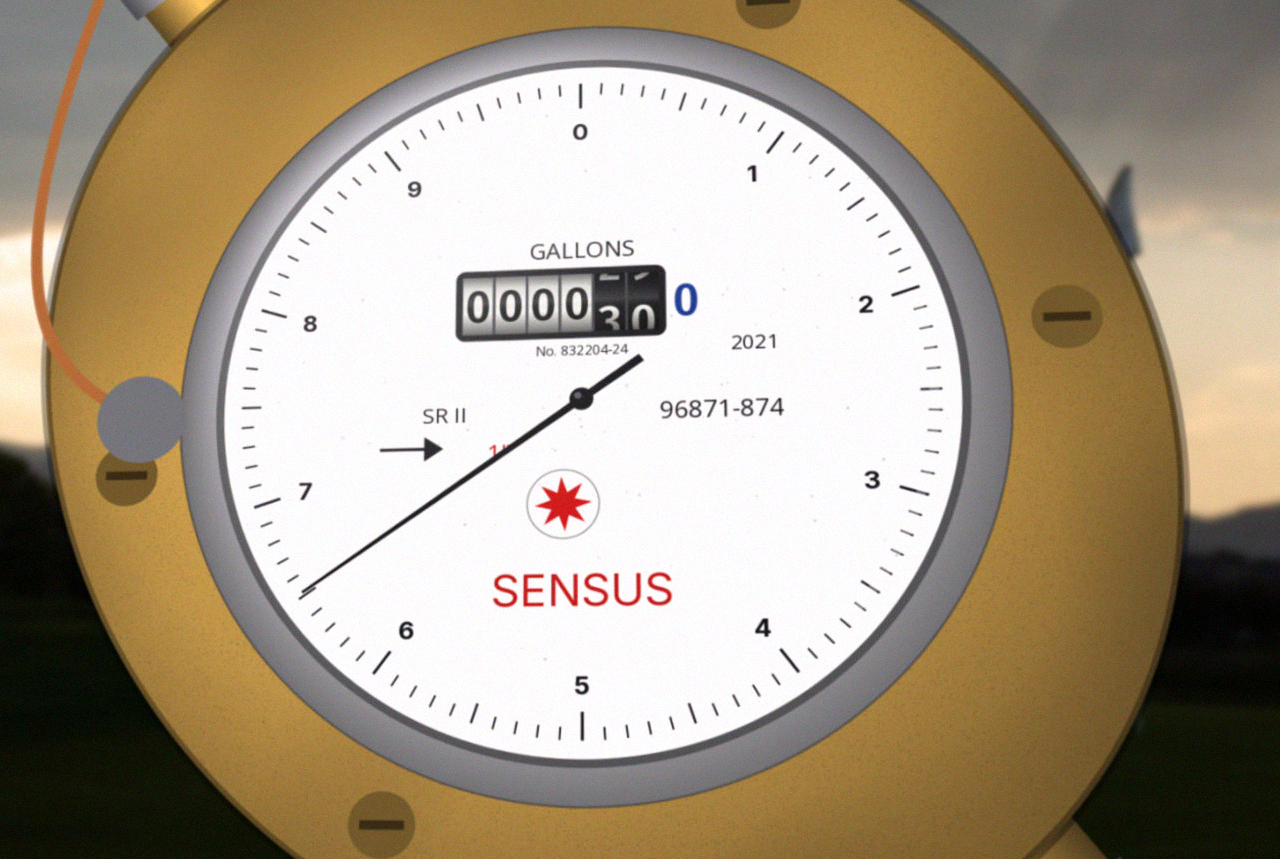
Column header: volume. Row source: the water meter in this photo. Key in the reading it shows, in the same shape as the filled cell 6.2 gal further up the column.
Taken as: 296.5 gal
